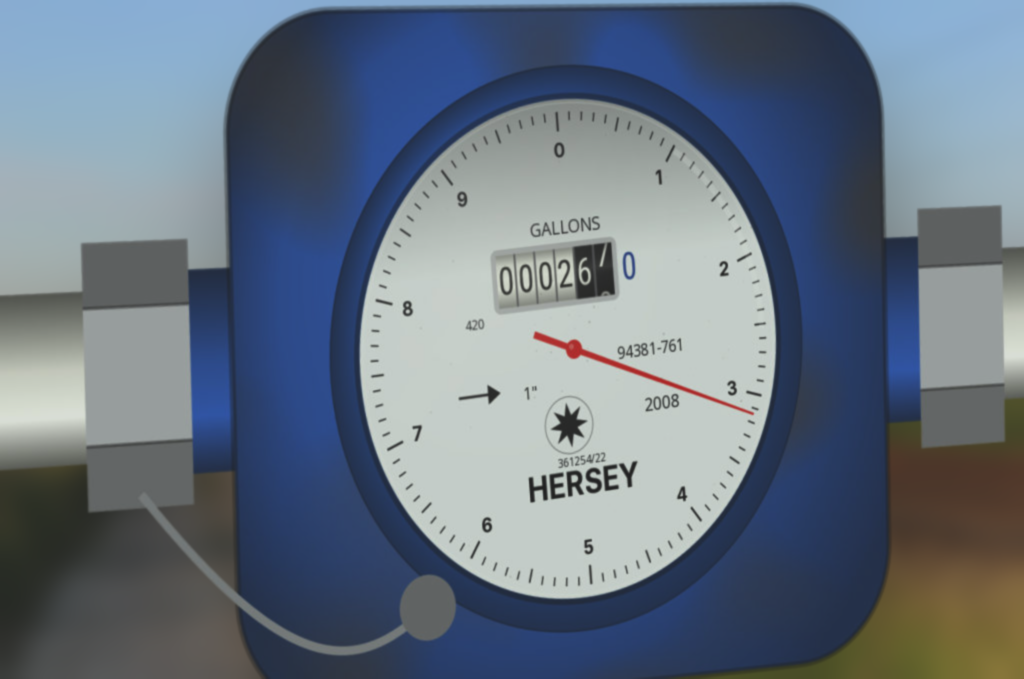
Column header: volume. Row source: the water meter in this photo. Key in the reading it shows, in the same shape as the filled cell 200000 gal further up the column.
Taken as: 2673.1 gal
